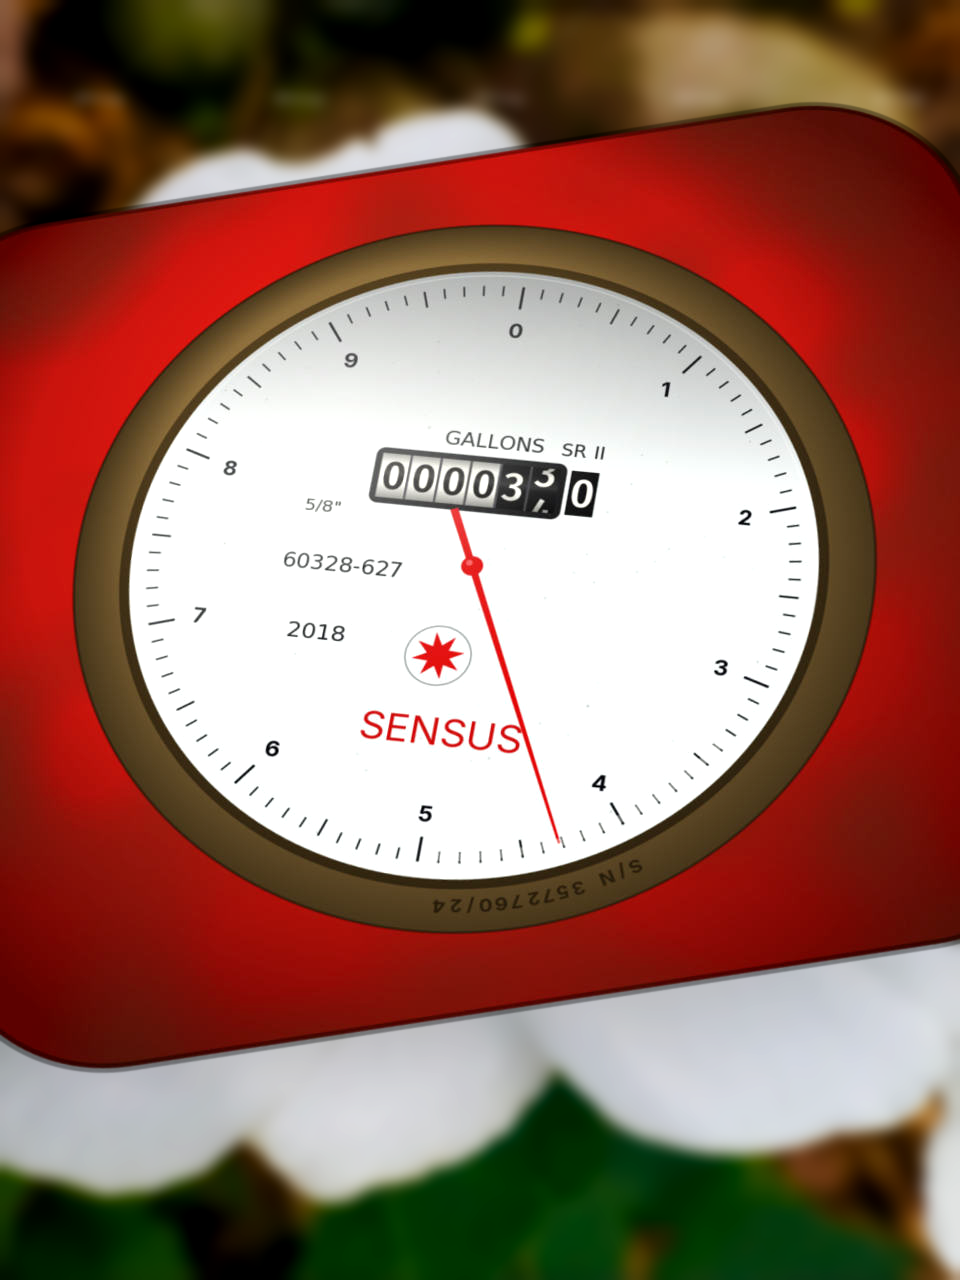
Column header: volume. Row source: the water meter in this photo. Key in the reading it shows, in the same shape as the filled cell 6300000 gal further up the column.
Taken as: 334.3 gal
